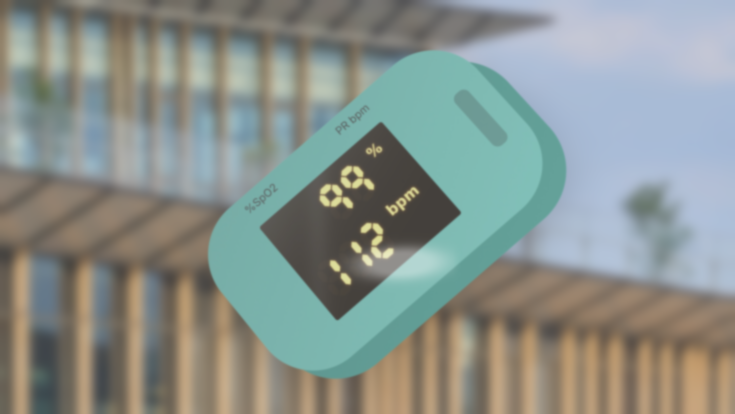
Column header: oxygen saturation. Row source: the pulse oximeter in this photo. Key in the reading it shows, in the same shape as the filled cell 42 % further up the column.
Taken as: 99 %
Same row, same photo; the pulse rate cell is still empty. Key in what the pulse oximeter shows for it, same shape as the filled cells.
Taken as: 112 bpm
